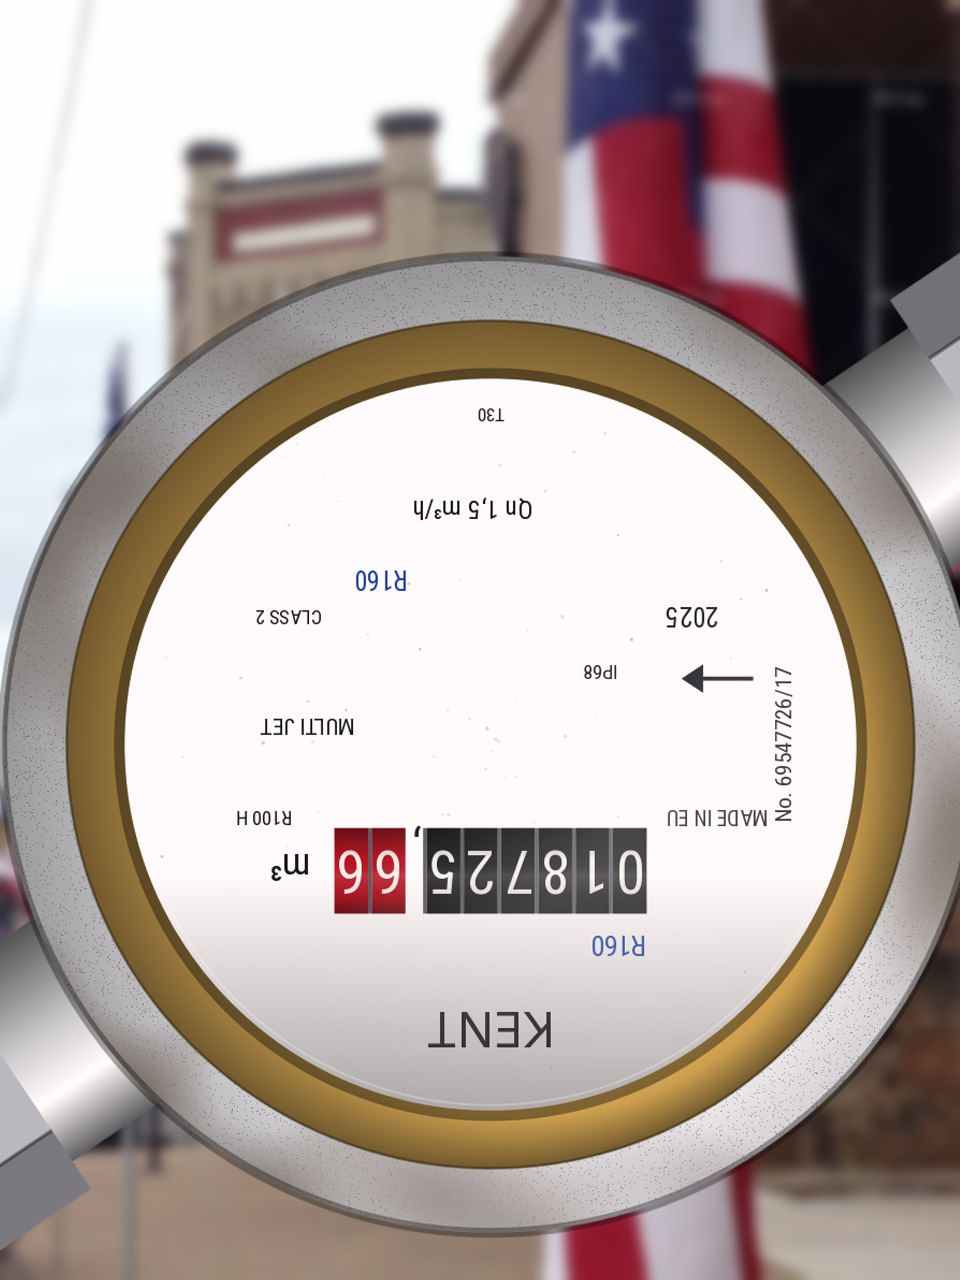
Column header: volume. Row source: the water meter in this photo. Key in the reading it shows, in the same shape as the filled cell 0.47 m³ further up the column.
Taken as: 18725.66 m³
